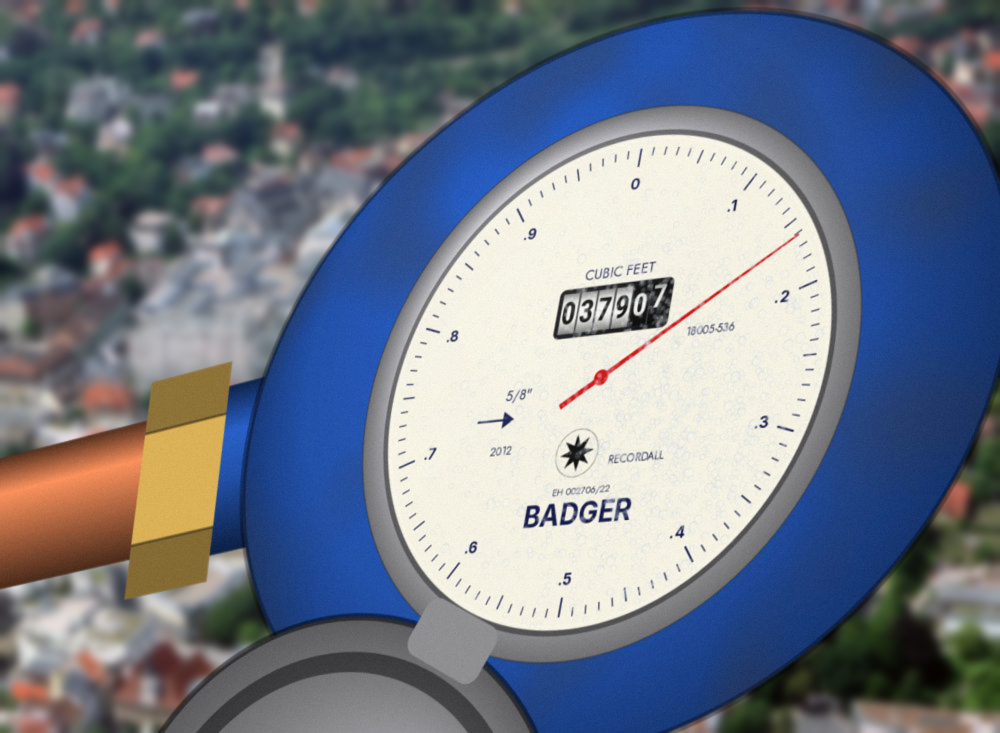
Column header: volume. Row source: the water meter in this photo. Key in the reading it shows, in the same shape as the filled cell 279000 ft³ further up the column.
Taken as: 37907.16 ft³
